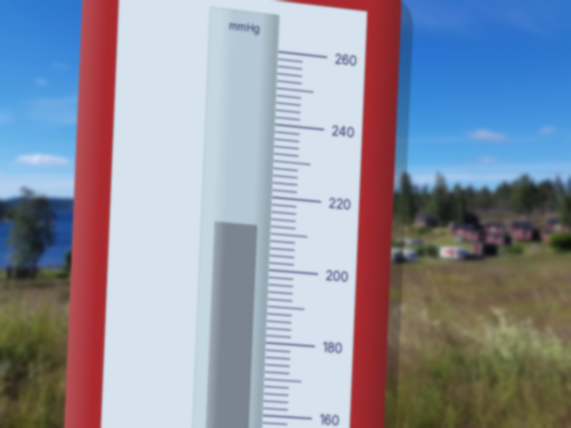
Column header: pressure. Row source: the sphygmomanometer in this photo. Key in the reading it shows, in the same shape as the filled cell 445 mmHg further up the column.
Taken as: 212 mmHg
